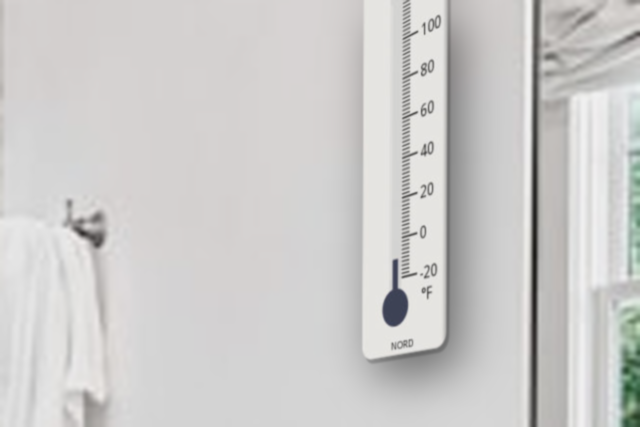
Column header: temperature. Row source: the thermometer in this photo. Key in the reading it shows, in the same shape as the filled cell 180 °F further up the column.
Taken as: -10 °F
